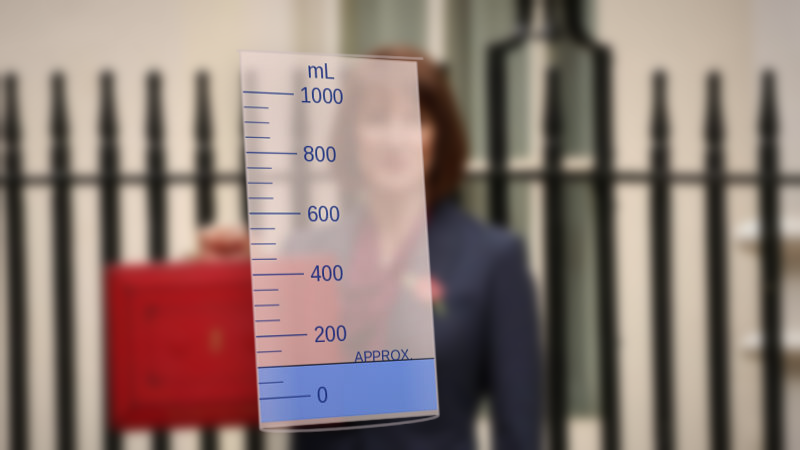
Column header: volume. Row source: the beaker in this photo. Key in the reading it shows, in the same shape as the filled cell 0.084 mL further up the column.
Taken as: 100 mL
